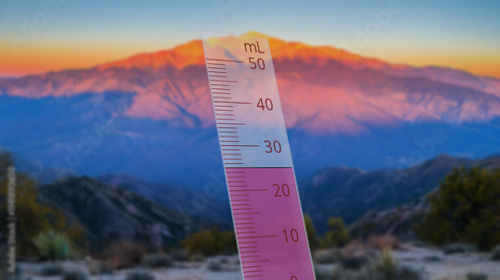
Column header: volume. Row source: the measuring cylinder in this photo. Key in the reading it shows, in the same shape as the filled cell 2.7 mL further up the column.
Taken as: 25 mL
